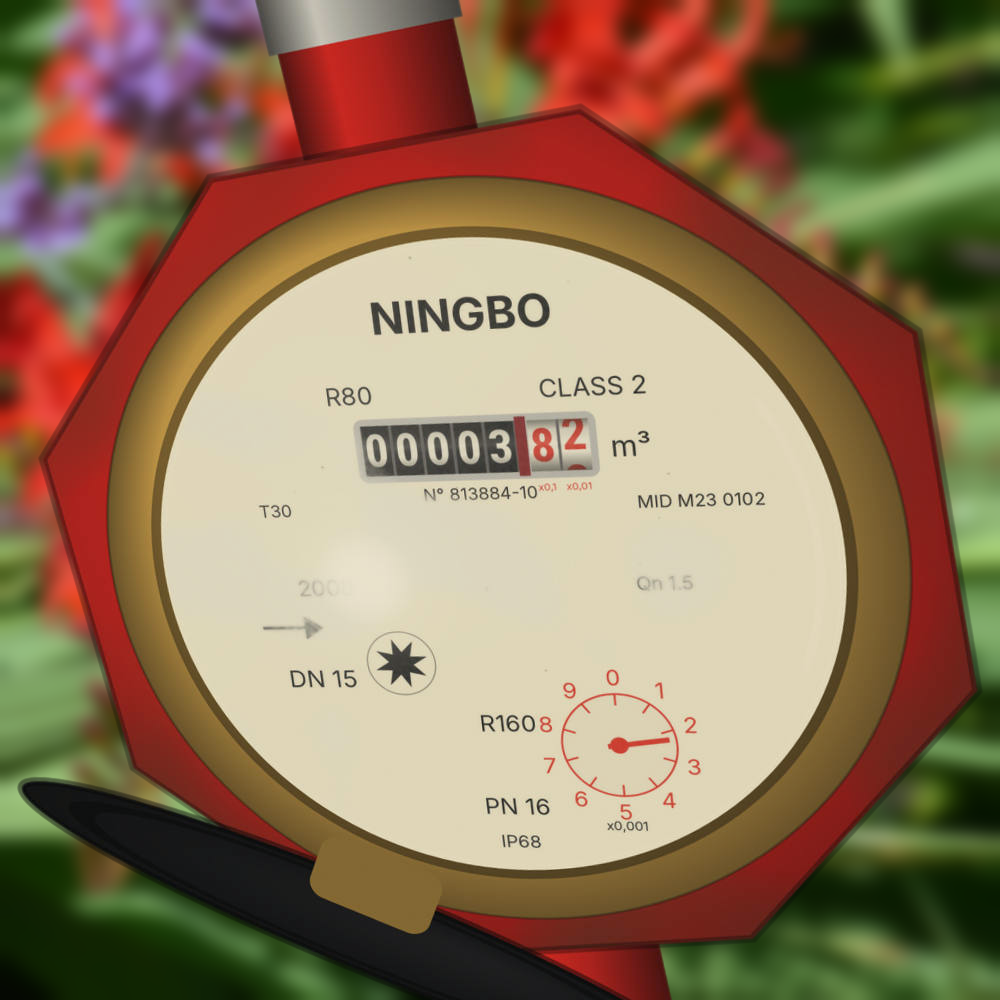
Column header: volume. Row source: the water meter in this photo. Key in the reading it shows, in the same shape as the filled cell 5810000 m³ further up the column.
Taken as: 3.822 m³
